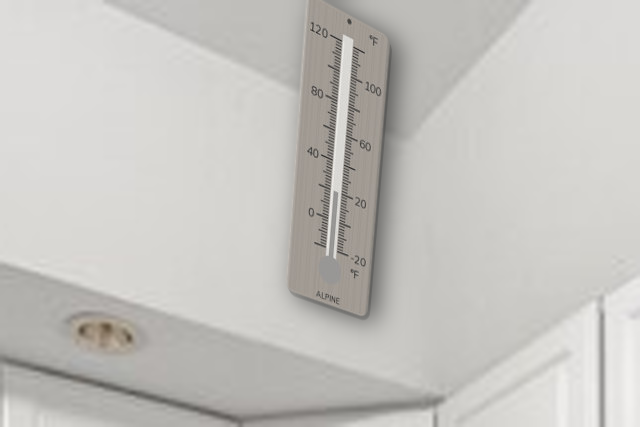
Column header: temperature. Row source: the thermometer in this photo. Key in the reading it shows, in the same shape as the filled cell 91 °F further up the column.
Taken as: 20 °F
